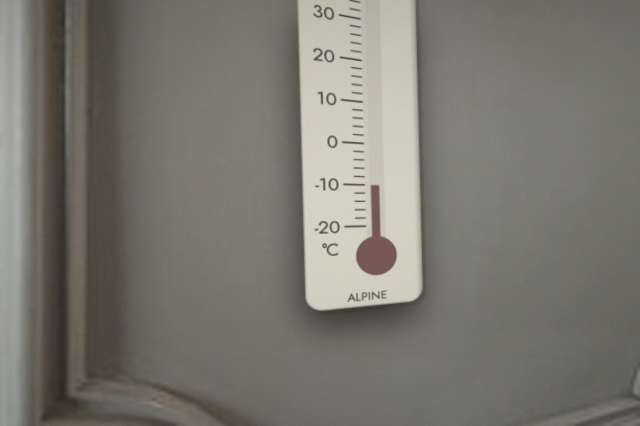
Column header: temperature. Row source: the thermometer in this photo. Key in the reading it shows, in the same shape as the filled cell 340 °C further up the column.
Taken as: -10 °C
